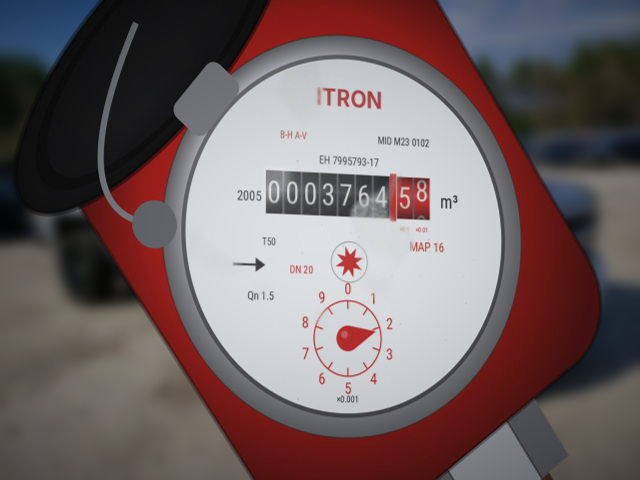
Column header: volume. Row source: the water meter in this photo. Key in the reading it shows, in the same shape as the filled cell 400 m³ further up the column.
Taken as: 3764.582 m³
